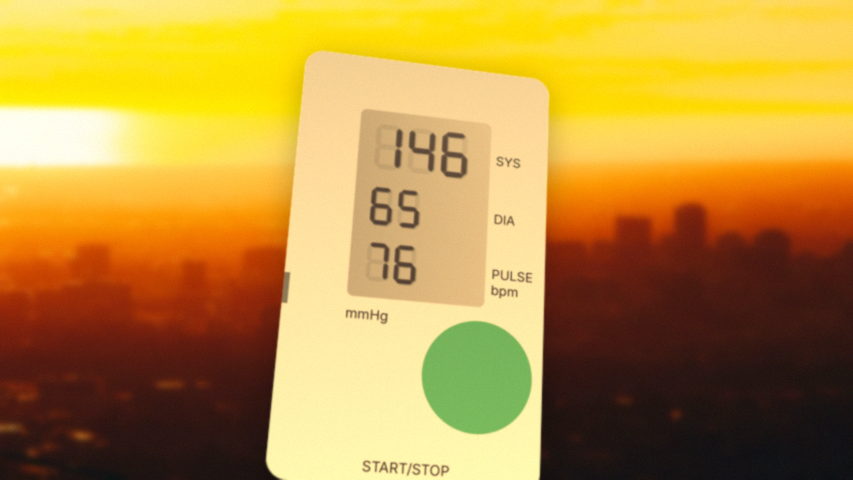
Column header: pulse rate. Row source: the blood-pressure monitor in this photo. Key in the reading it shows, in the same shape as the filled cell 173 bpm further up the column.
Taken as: 76 bpm
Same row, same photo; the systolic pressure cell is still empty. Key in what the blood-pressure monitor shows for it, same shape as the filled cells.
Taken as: 146 mmHg
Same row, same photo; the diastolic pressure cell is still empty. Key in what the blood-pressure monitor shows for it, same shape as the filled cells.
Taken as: 65 mmHg
